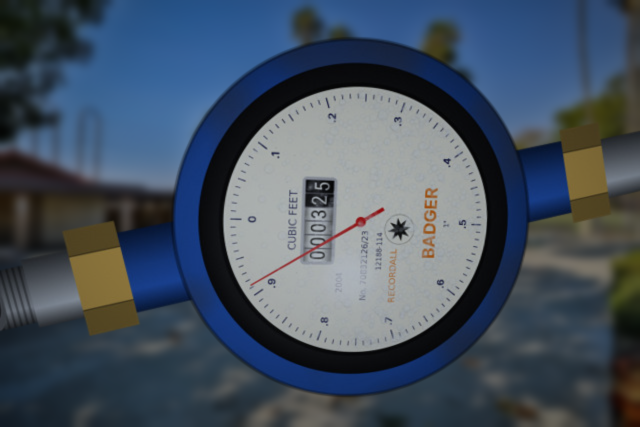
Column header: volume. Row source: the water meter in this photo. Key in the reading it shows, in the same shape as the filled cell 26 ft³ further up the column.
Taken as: 324.91 ft³
